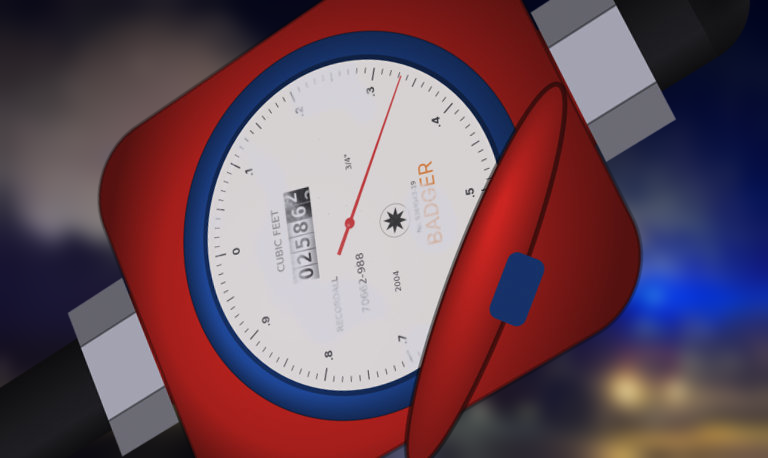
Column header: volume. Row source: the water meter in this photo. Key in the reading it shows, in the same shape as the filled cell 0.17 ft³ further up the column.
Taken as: 25862.33 ft³
